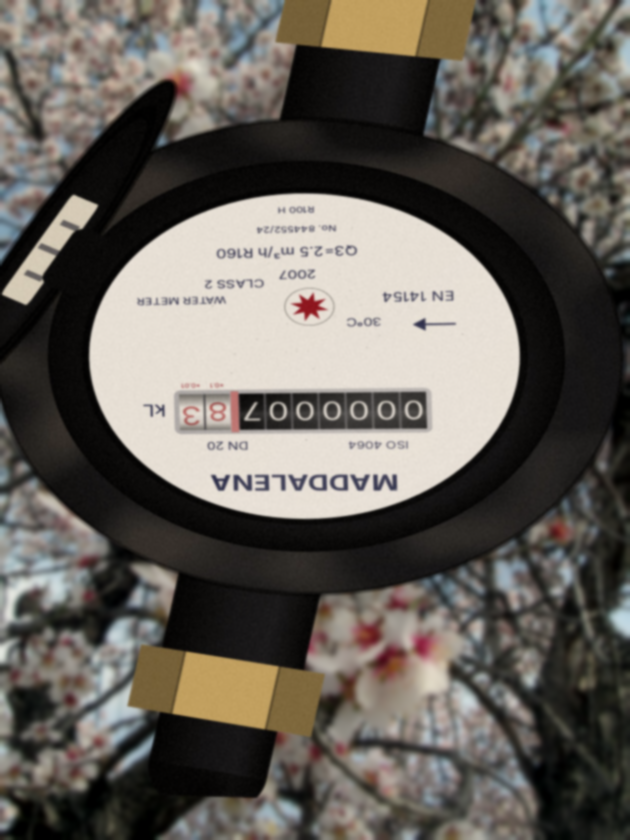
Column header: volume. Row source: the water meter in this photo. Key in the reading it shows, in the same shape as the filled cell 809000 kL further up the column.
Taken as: 7.83 kL
